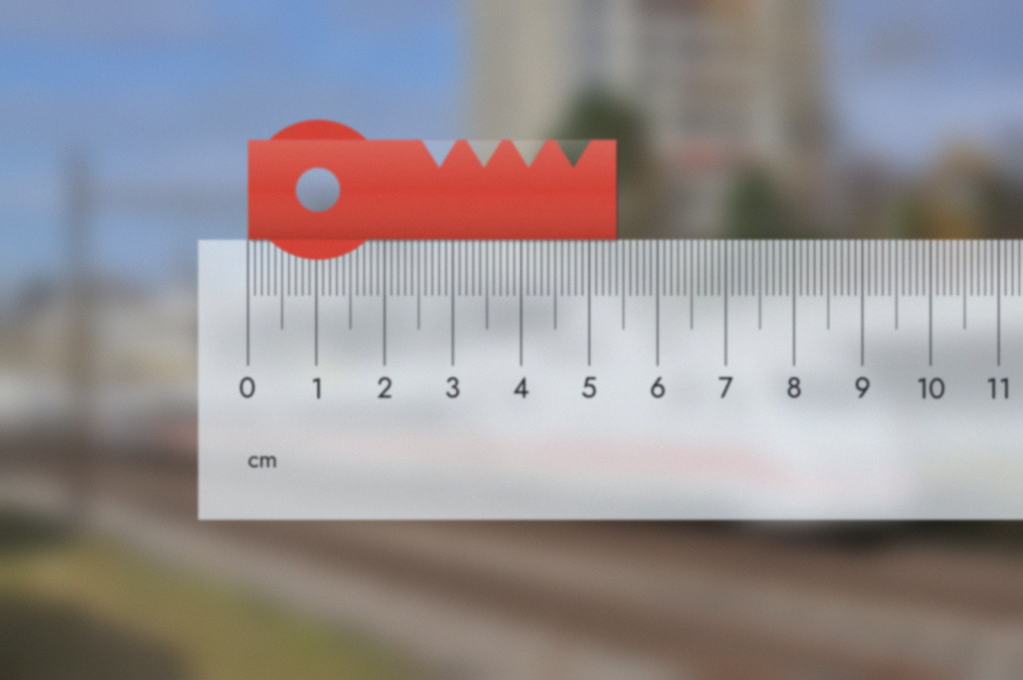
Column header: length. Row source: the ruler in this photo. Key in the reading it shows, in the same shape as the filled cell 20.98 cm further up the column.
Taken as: 5.4 cm
